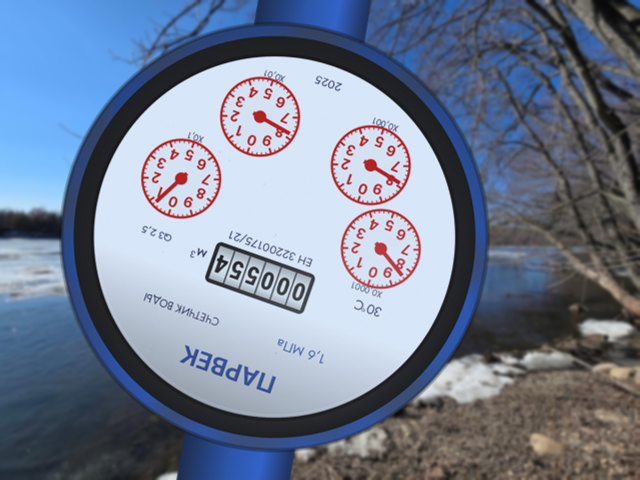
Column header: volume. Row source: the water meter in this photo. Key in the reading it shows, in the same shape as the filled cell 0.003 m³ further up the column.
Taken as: 554.0778 m³
